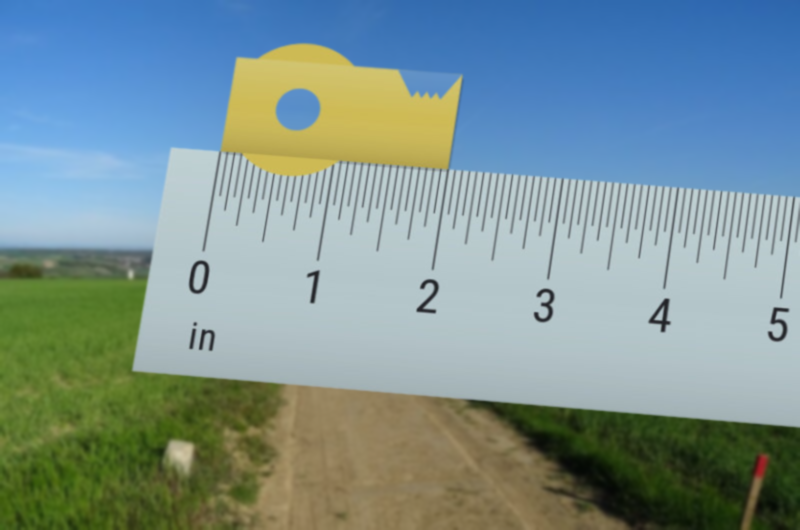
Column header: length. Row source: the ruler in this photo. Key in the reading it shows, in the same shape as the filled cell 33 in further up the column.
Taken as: 2 in
